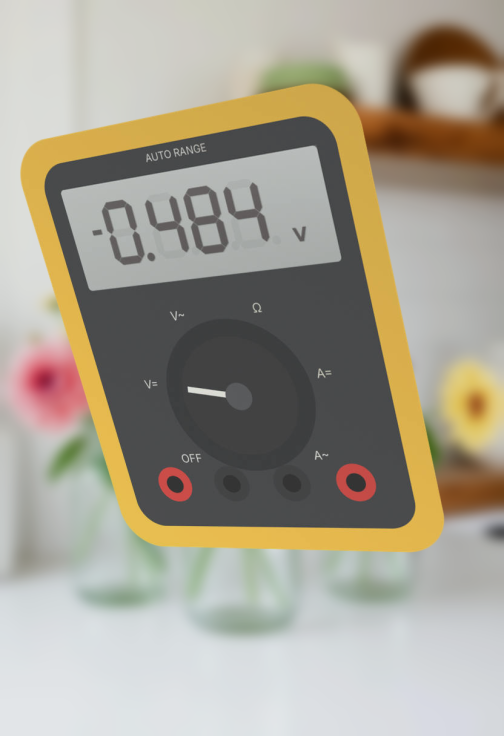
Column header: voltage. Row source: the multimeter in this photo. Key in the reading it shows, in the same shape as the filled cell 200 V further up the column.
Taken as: -0.484 V
